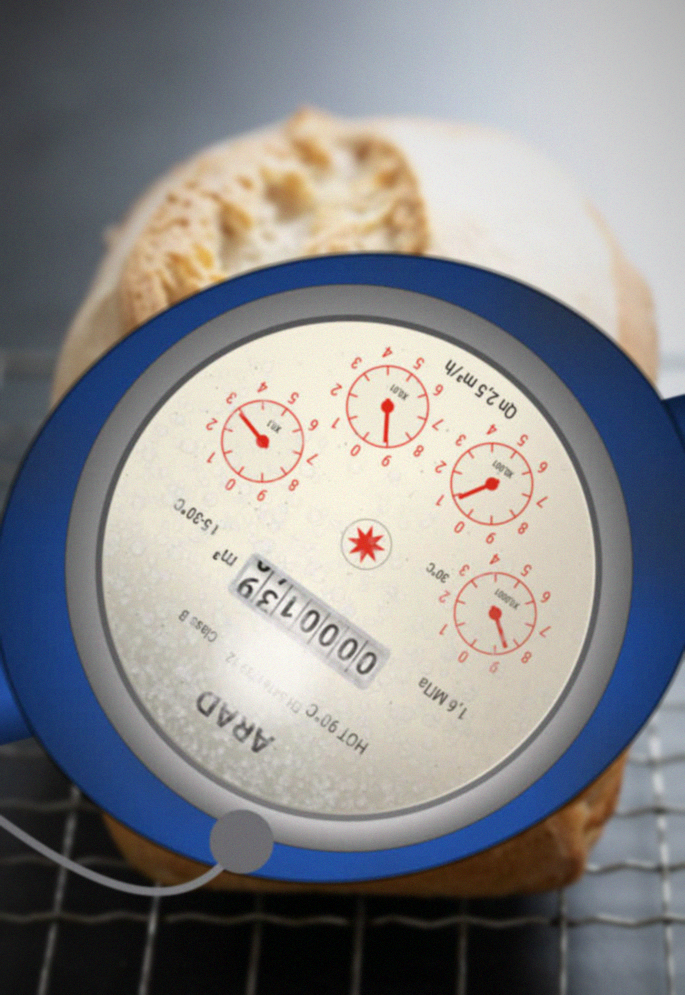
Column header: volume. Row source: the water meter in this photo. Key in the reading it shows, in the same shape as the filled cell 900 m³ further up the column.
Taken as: 139.2908 m³
